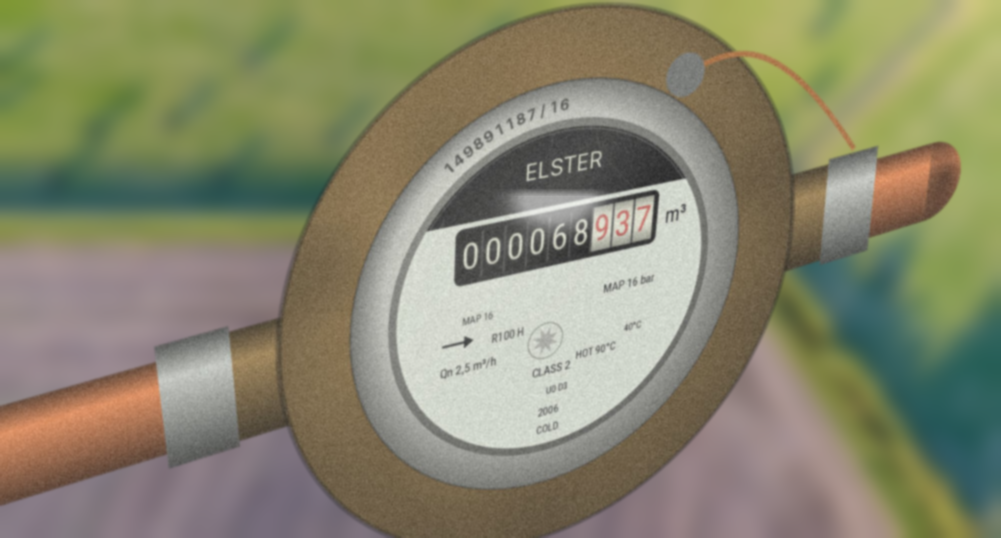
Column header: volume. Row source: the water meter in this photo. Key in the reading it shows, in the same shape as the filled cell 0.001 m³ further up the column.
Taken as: 68.937 m³
